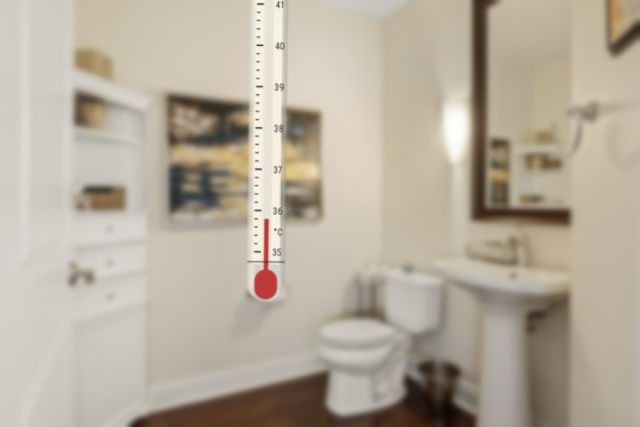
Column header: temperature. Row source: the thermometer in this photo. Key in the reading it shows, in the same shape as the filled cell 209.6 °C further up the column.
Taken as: 35.8 °C
